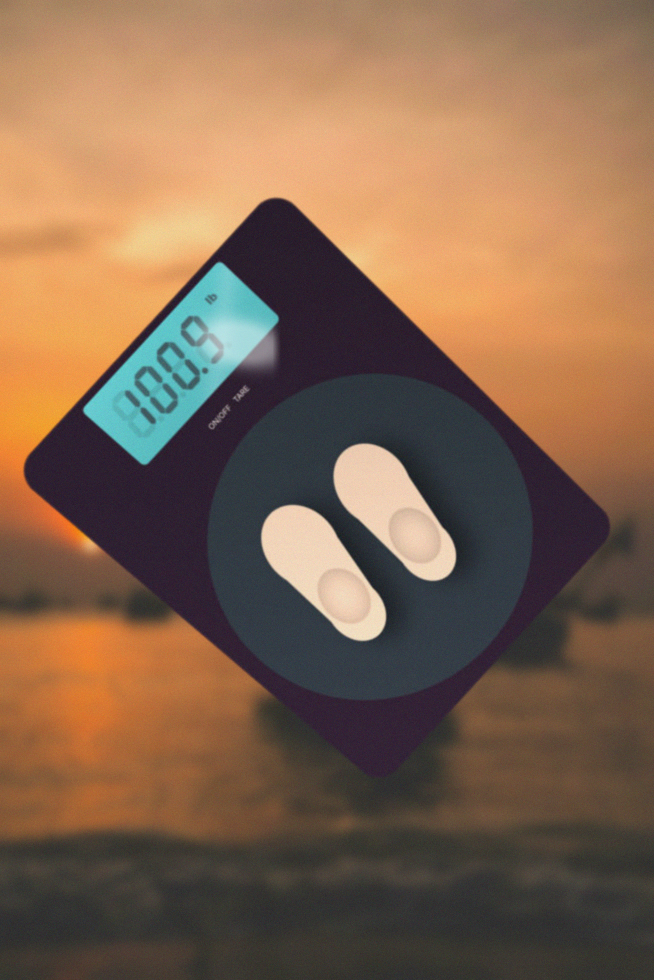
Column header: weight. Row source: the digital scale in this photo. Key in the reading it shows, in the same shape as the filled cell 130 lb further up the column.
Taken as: 100.9 lb
